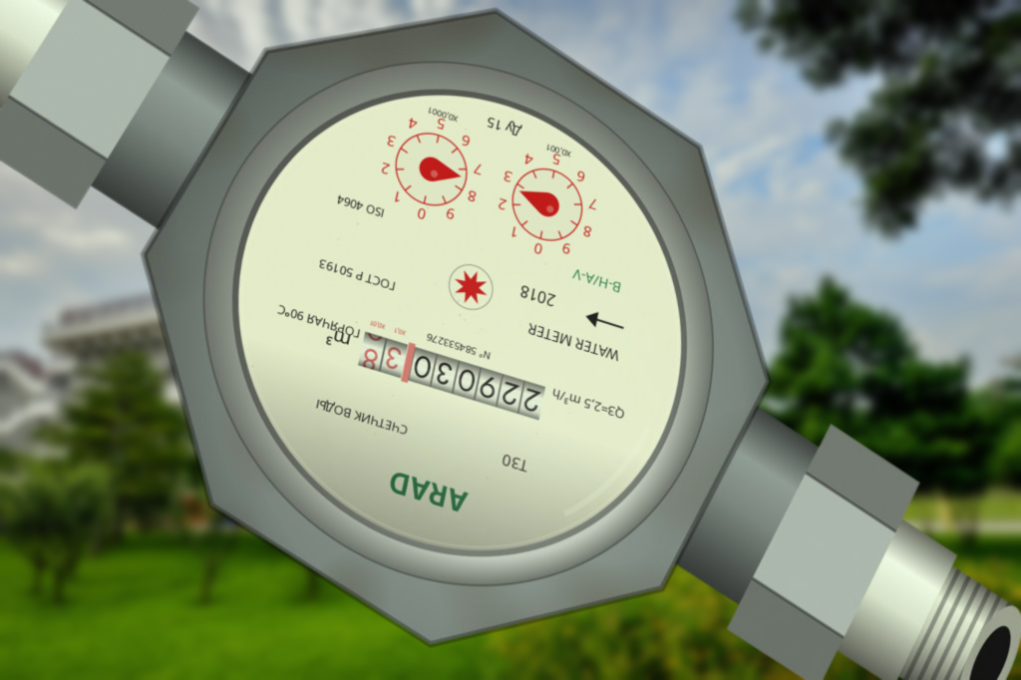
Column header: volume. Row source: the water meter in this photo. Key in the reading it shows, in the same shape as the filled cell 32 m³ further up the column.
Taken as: 229030.3827 m³
